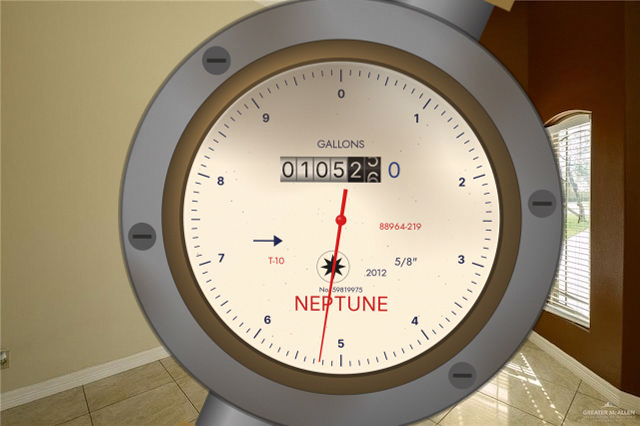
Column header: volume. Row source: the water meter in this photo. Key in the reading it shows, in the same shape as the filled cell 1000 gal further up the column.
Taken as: 105255.2 gal
